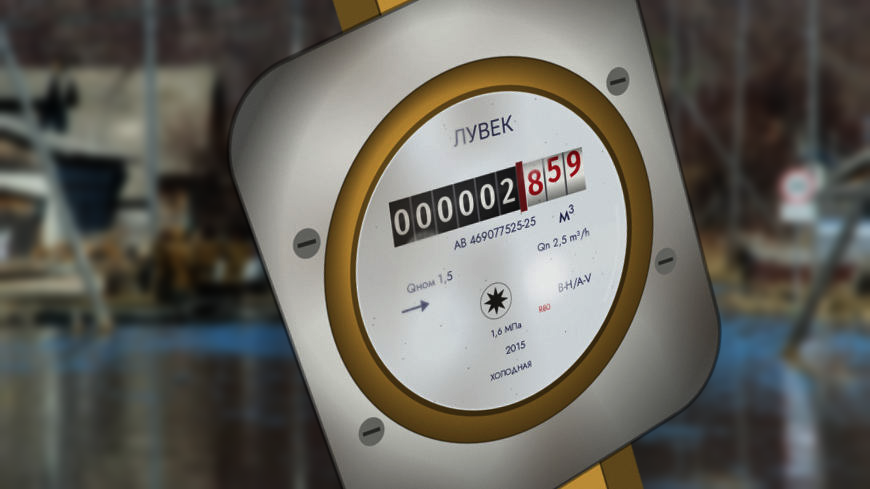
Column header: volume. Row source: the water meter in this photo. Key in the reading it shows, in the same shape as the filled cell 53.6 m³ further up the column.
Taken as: 2.859 m³
